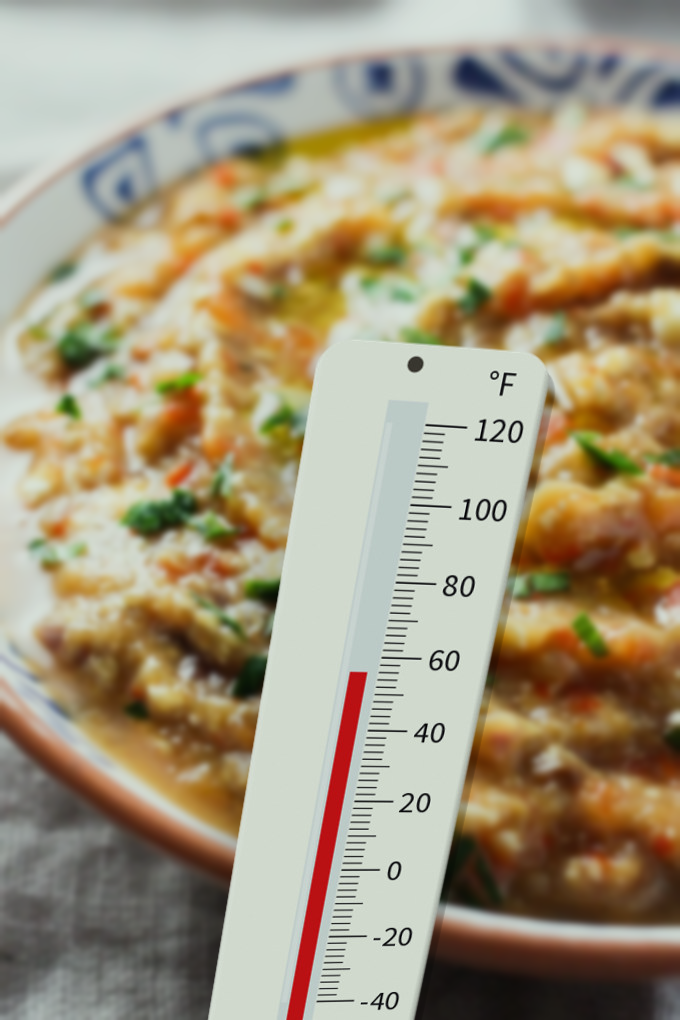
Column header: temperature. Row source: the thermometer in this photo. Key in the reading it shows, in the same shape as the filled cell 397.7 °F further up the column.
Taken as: 56 °F
